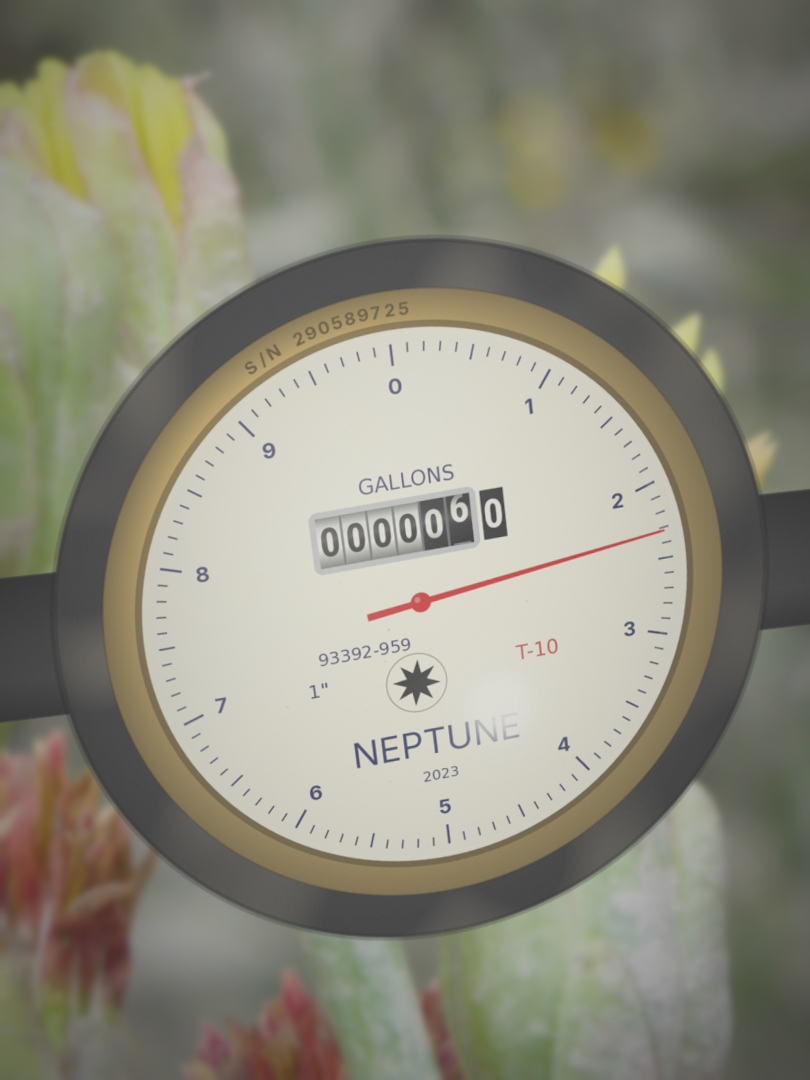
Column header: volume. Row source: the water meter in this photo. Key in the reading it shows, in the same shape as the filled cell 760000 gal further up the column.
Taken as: 62.3 gal
